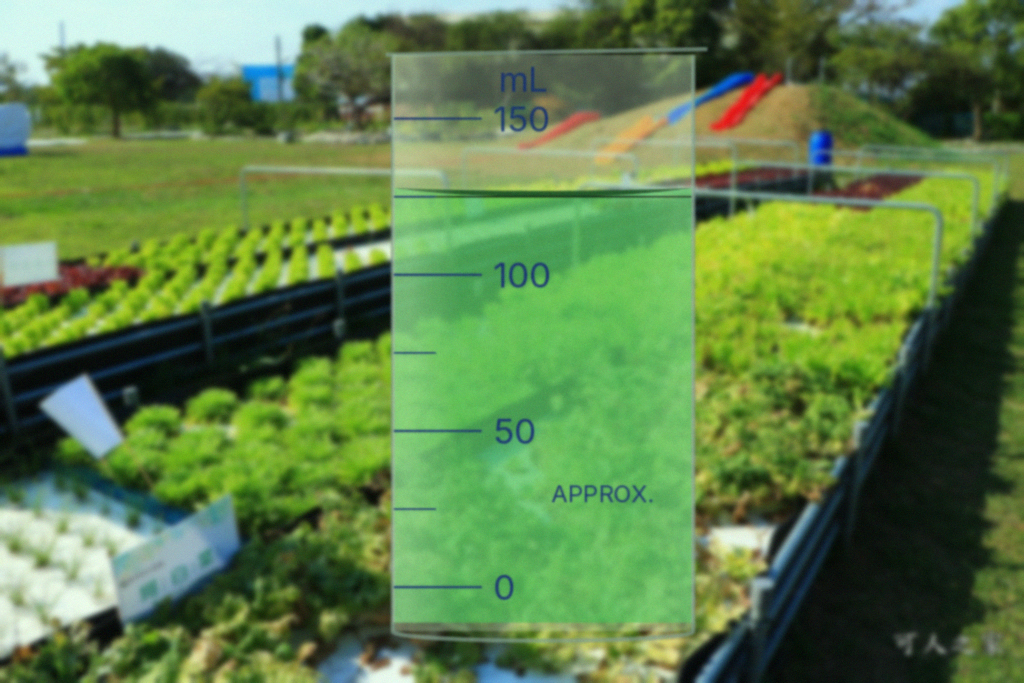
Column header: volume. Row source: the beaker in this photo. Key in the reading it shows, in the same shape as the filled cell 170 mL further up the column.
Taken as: 125 mL
